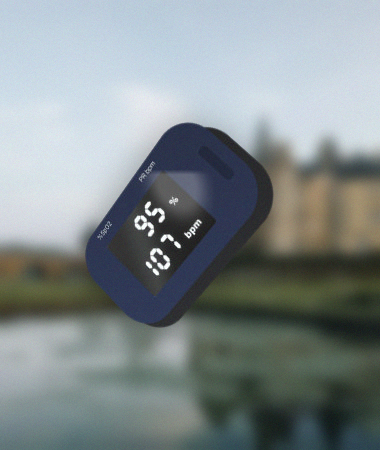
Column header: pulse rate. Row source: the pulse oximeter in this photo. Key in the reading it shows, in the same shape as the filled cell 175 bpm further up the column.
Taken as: 107 bpm
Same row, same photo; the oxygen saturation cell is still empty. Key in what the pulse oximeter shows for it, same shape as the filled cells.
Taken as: 95 %
